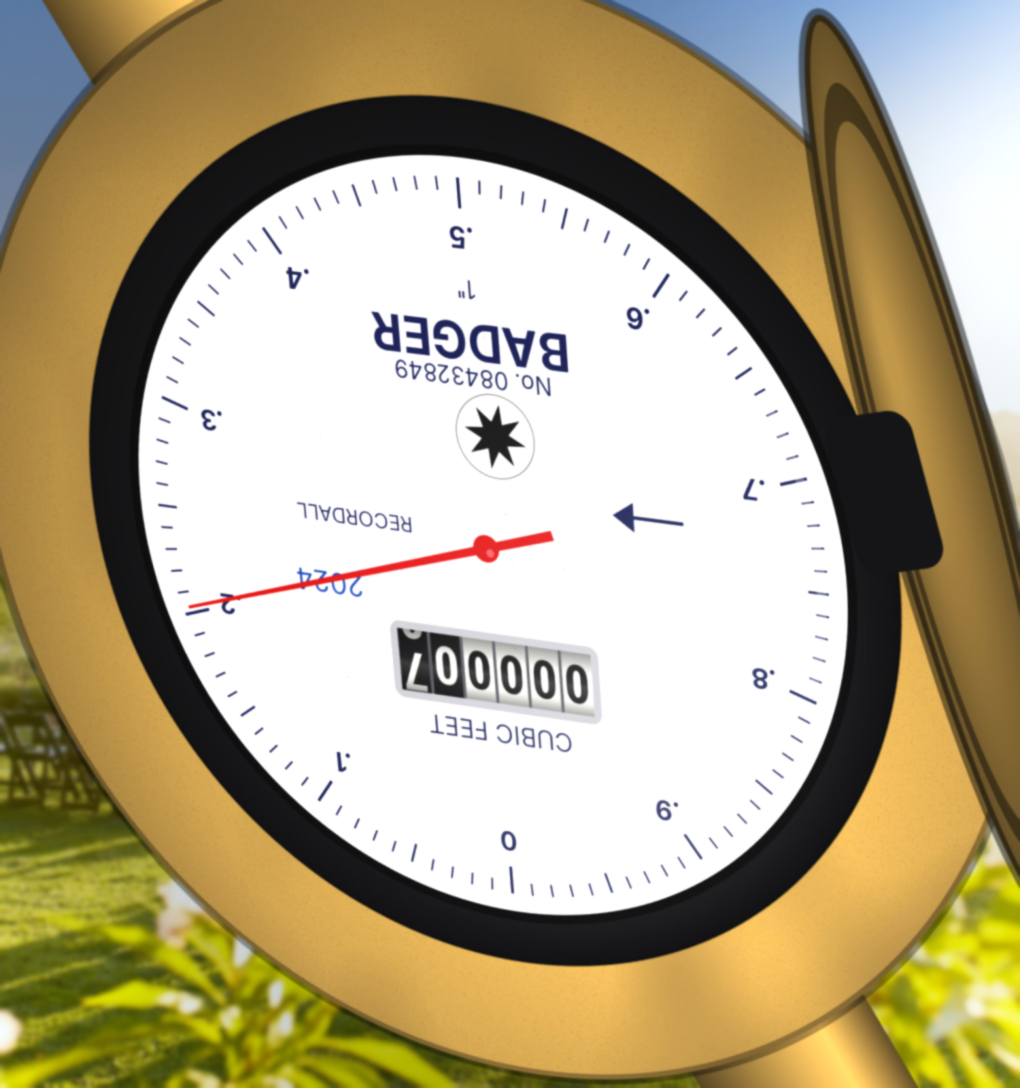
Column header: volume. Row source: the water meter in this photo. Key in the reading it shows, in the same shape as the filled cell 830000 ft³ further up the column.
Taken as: 7.20 ft³
